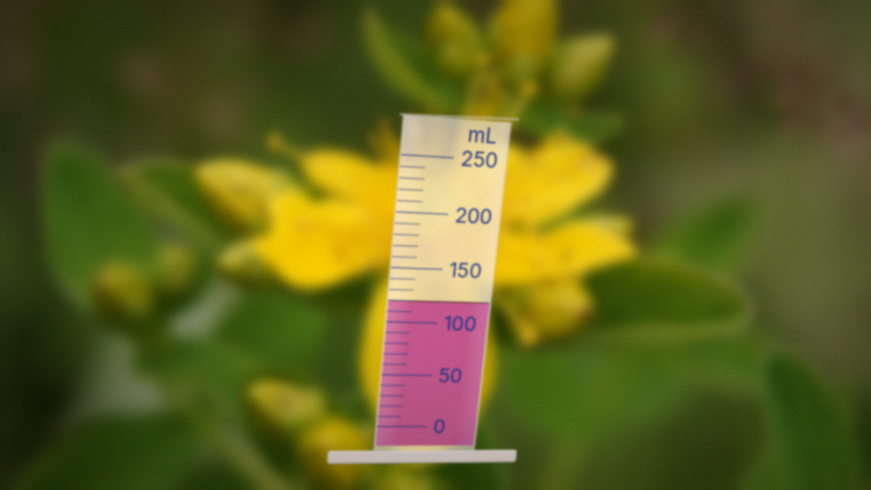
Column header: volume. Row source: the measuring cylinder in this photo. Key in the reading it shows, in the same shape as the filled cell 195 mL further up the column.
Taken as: 120 mL
